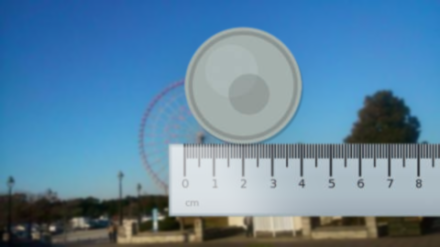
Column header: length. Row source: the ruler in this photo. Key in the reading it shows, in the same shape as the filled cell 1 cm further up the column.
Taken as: 4 cm
